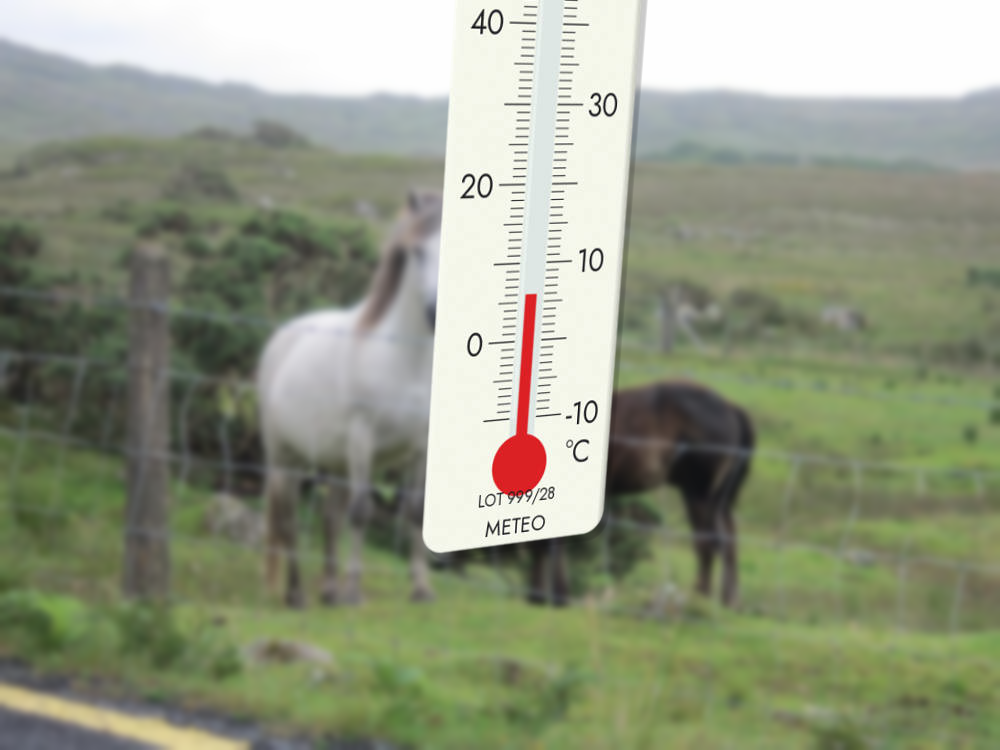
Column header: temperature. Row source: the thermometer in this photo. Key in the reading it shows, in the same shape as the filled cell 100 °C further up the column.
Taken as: 6 °C
